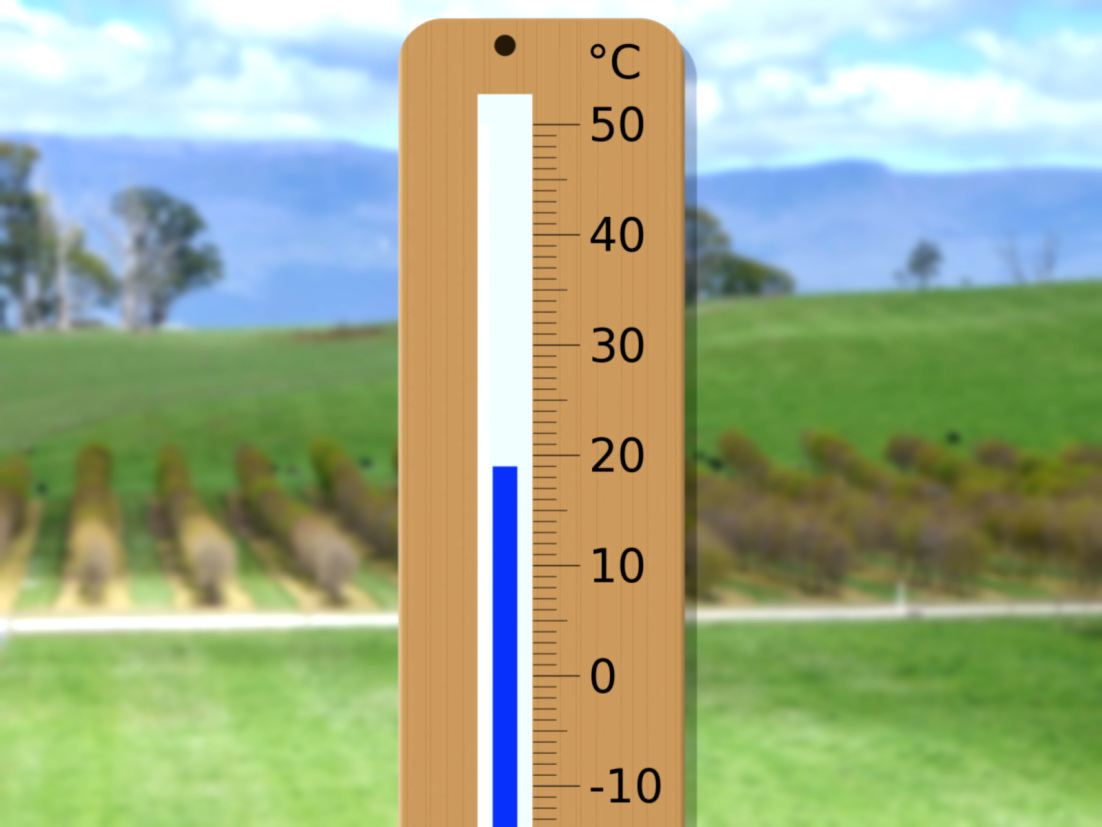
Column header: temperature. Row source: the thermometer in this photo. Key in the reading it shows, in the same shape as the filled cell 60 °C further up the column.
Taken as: 19 °C
